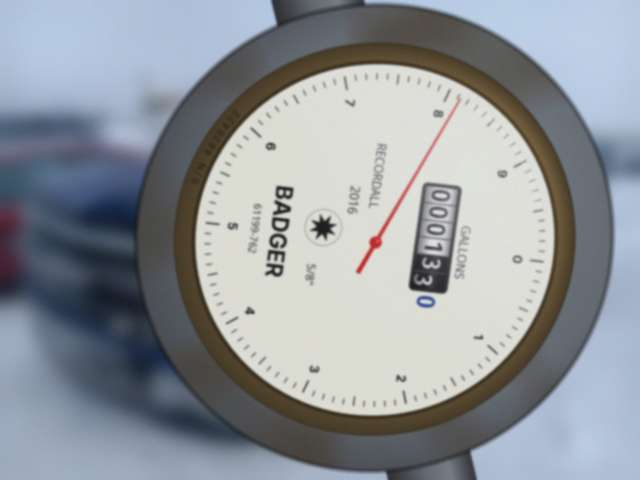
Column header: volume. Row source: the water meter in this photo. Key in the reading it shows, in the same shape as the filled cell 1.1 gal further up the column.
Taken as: 1328.1 gal
